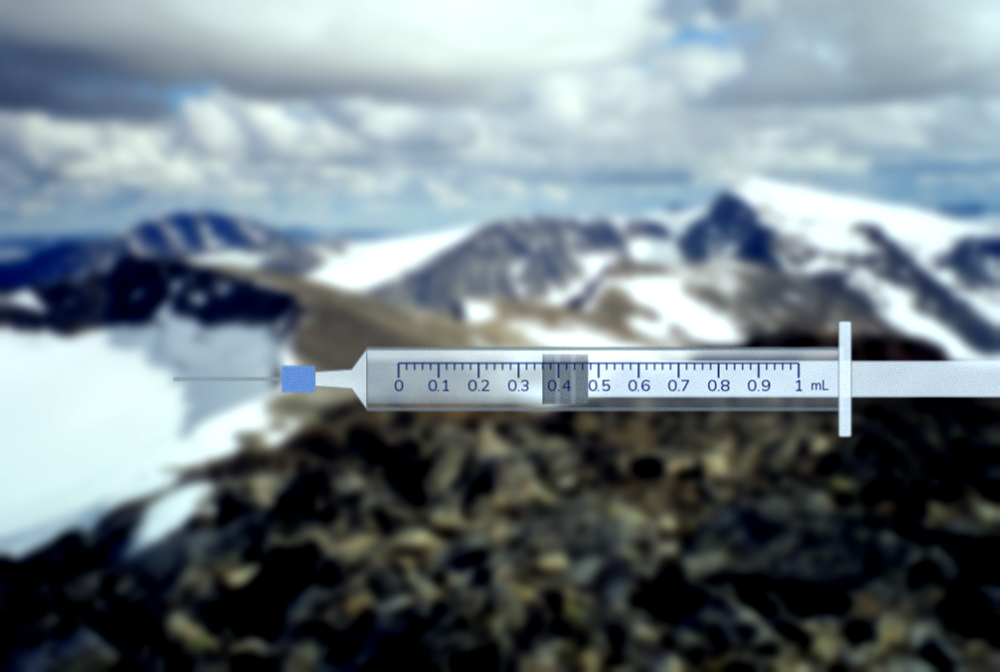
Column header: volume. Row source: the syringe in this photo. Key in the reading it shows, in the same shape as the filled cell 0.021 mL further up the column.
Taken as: 0.36 mL
